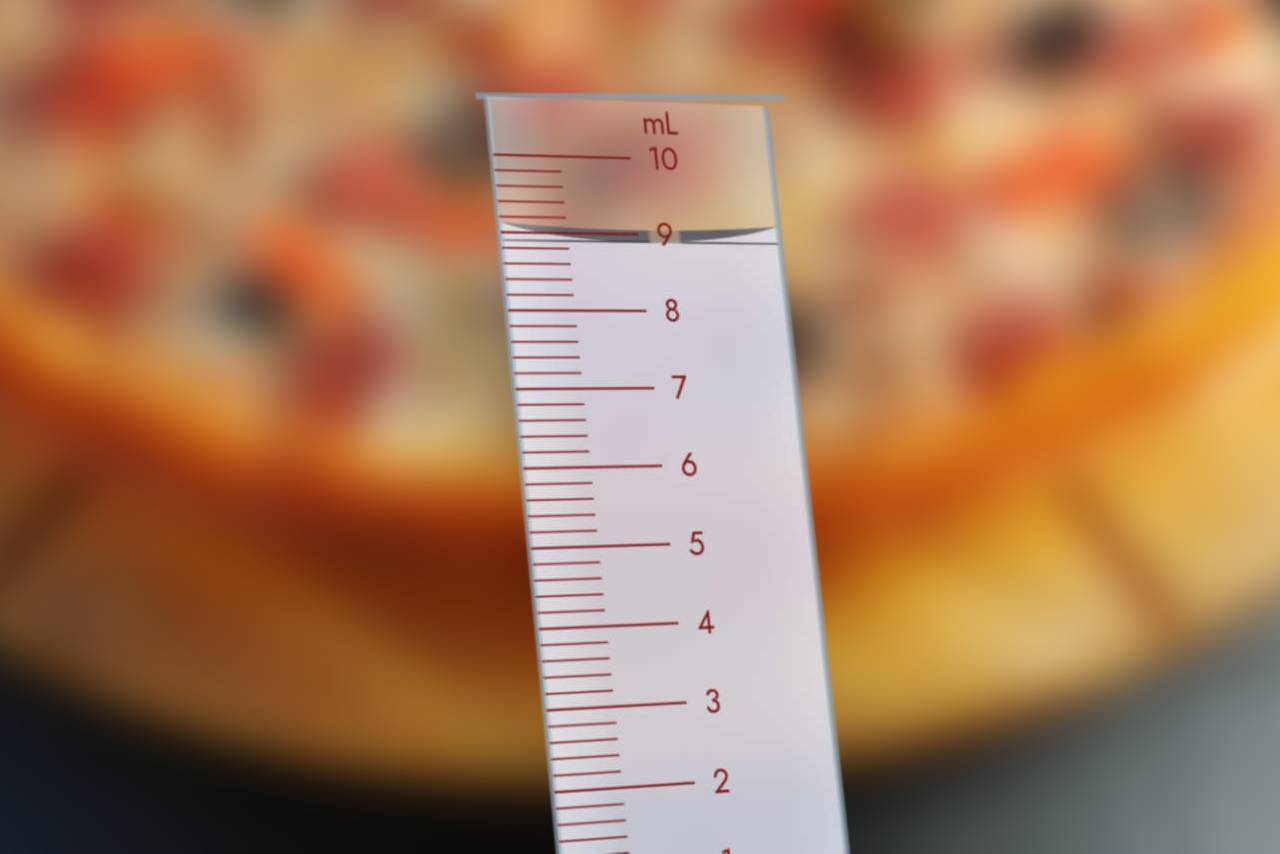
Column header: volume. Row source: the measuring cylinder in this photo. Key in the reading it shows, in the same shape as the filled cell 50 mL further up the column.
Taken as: 8.9 mL
